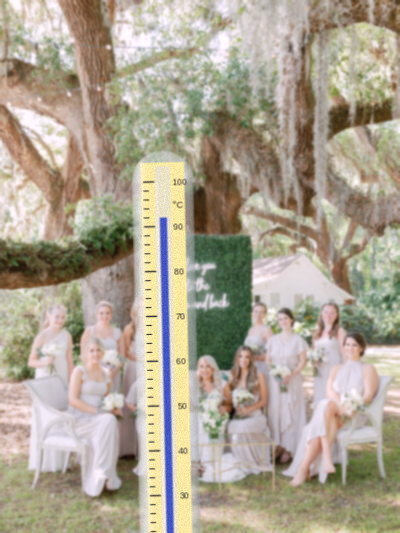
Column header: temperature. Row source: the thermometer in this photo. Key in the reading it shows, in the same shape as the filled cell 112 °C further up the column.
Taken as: 92 °C
